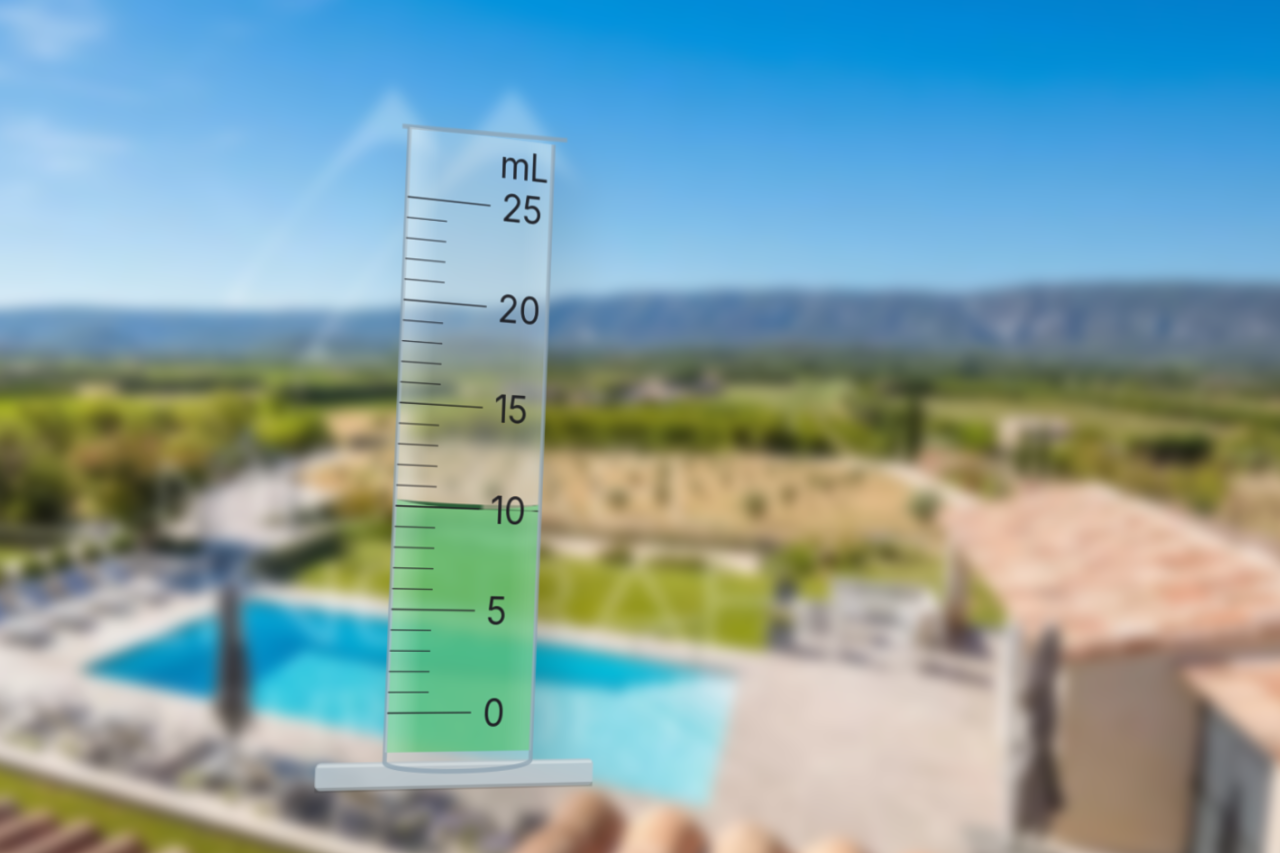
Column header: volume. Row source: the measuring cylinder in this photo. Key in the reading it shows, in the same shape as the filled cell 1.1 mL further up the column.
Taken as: 10 mL
